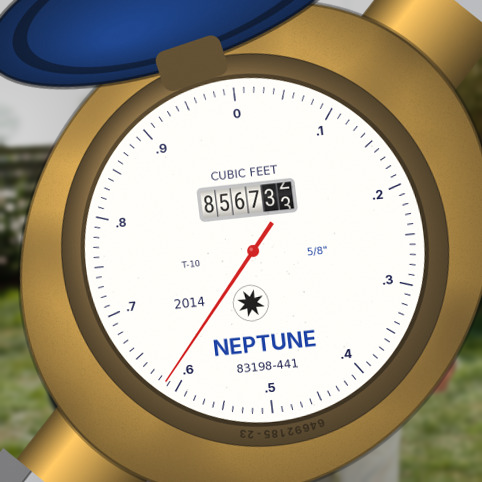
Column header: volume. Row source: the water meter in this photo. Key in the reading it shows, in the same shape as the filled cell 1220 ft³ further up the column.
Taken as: 856732.61 ft³
